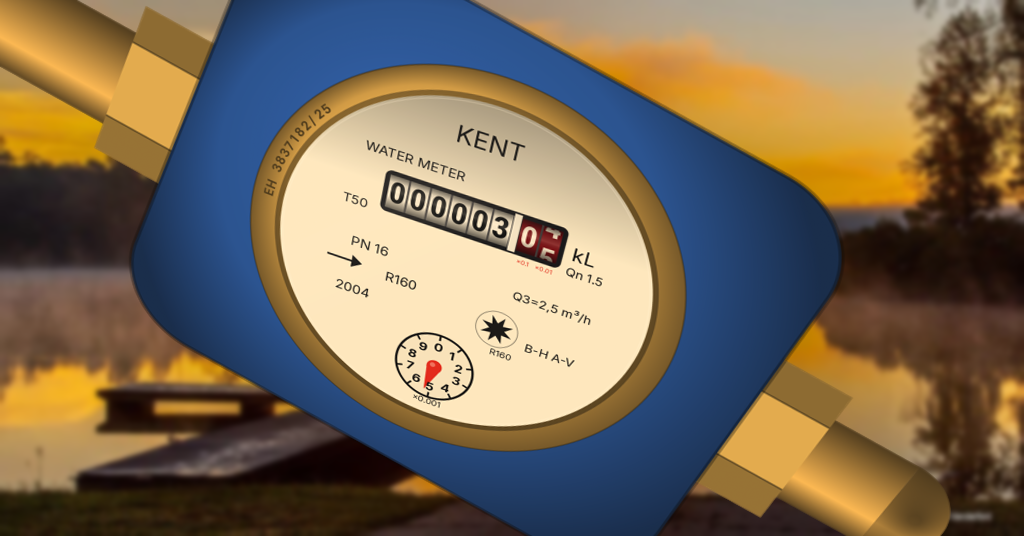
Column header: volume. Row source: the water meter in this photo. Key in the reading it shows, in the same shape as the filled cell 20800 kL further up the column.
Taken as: 3.045 kL
